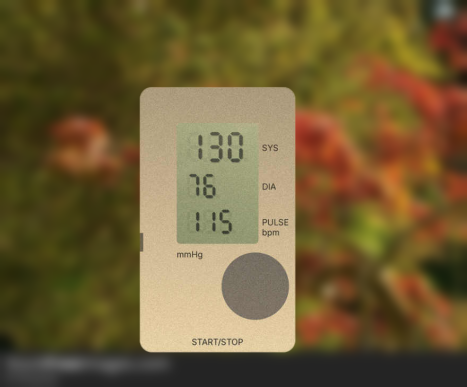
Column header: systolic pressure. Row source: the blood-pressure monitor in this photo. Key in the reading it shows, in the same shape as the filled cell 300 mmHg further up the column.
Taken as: 130 mmHg
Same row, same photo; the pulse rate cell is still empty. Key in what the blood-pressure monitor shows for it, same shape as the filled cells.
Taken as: 115 bpm
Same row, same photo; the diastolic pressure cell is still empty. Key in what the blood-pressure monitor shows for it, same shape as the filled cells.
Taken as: 76 mmHg
